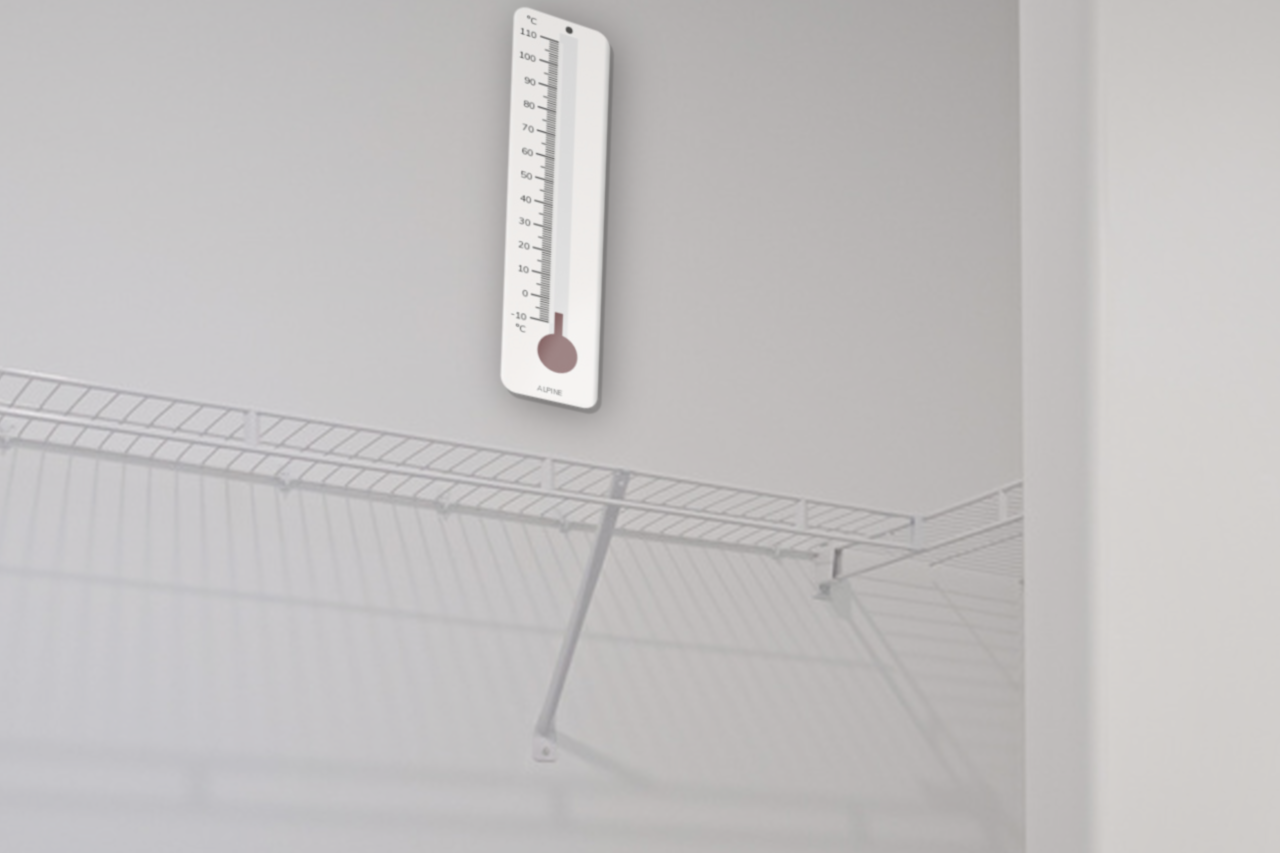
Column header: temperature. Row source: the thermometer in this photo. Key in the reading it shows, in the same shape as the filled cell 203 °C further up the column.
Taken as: -5 °C
